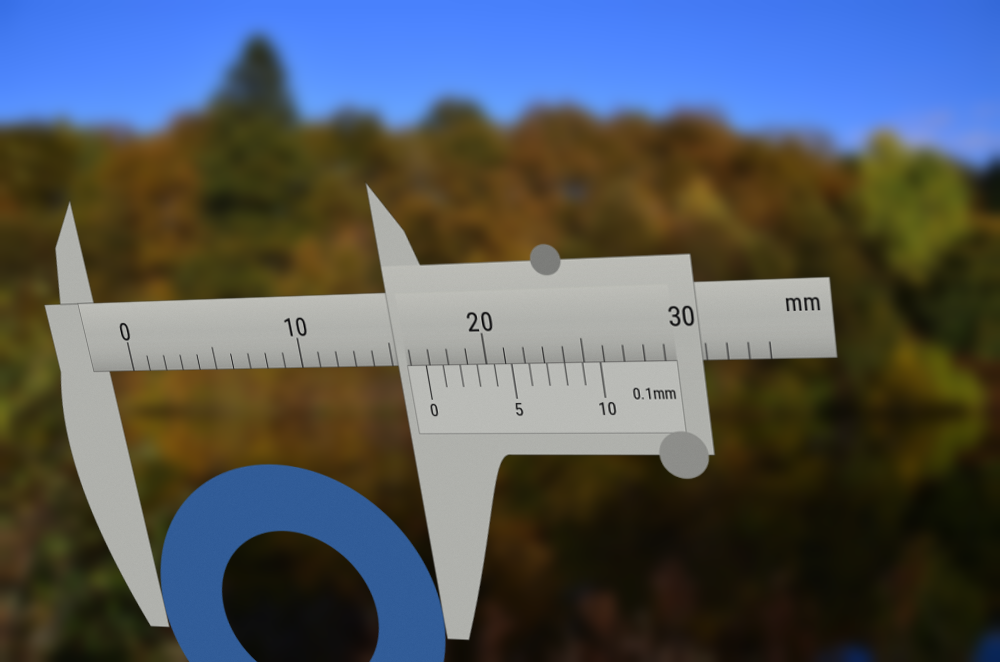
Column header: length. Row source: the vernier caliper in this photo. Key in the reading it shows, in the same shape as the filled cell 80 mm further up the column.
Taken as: 16.8 mm
